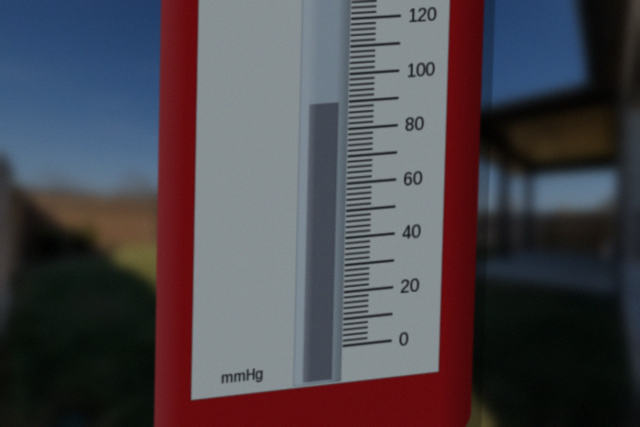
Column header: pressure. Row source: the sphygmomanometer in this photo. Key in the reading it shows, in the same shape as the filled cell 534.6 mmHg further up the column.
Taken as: 90 mmHg
